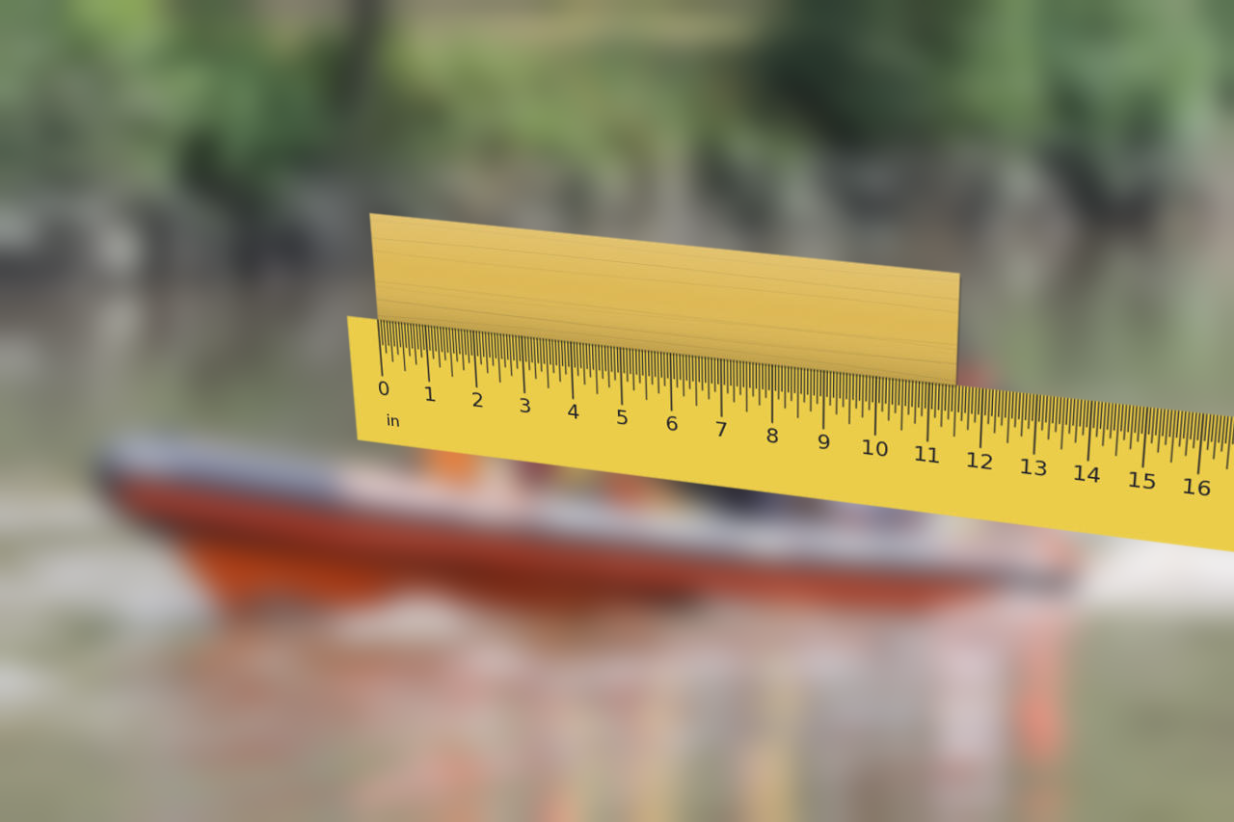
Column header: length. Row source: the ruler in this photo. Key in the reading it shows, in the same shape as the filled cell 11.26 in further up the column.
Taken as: 11.5 in
